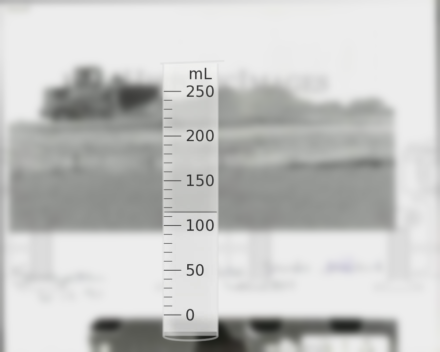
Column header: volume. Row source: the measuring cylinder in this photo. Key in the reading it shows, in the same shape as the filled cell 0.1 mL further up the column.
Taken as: 115 mL
